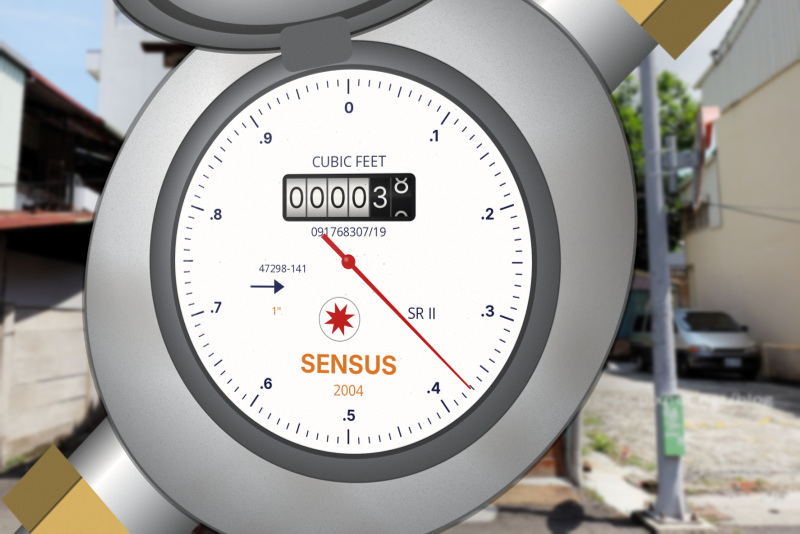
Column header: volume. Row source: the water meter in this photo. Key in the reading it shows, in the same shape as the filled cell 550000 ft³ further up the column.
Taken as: 38.37 ft³
